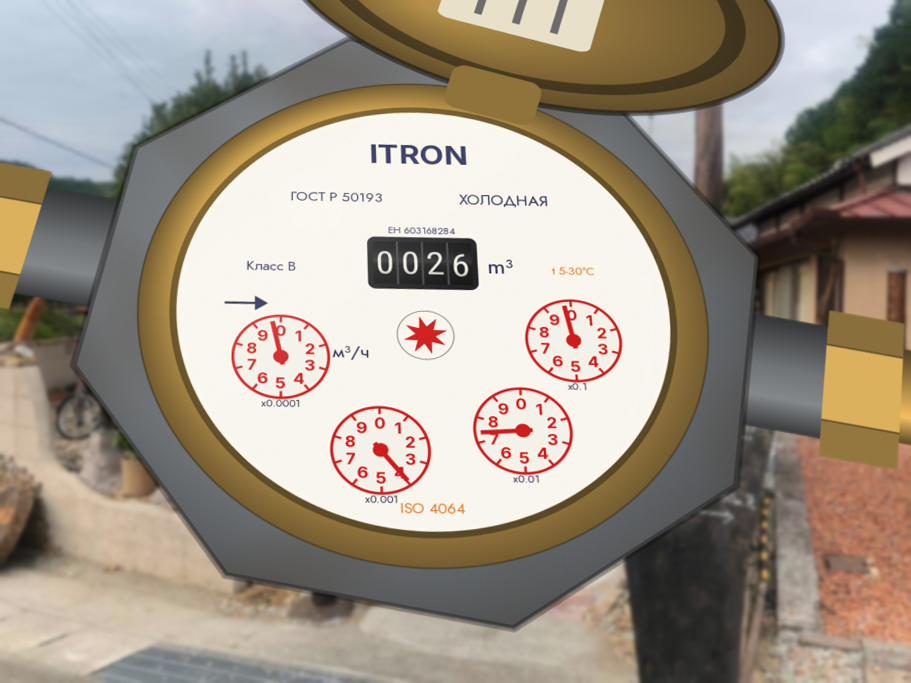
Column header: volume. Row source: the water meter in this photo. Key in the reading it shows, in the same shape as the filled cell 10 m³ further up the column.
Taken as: 25.9739 m³
